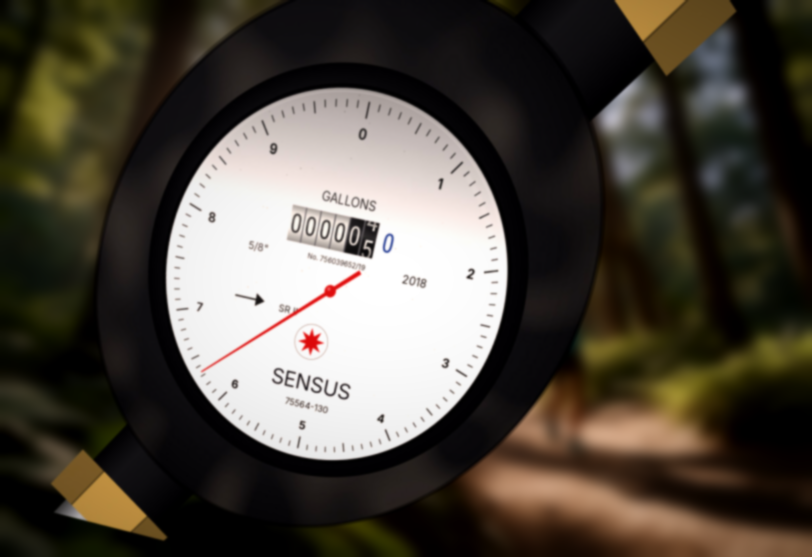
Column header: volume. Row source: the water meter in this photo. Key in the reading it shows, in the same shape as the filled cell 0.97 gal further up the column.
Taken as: 46.3 gal
